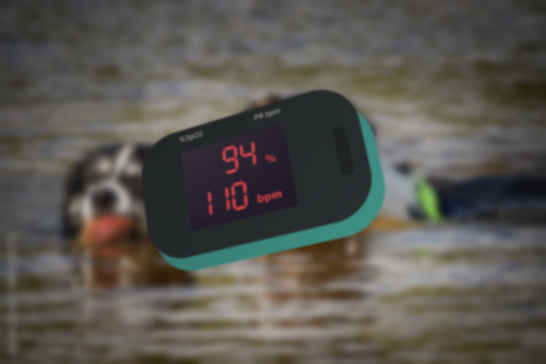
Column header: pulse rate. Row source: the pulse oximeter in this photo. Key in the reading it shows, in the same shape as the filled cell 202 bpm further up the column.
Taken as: 110 bpm
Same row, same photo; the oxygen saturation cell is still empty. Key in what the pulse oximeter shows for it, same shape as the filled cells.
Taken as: 94 %
